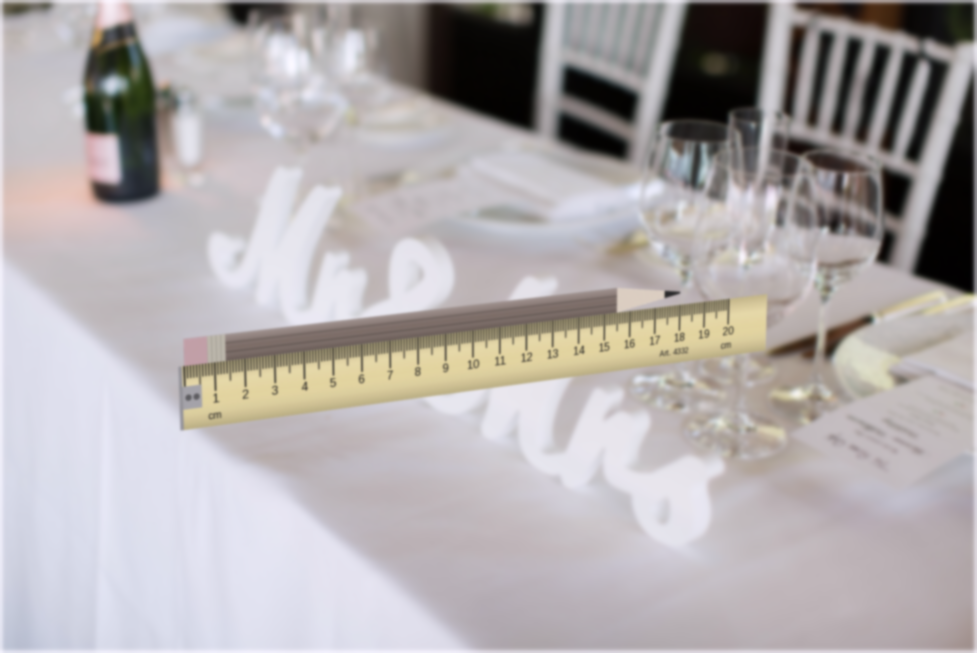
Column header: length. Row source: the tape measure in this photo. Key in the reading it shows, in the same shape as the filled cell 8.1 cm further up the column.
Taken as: 18 cm
